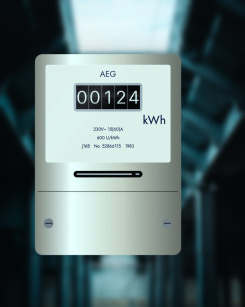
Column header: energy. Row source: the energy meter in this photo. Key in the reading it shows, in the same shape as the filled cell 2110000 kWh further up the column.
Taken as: 124 kWh
